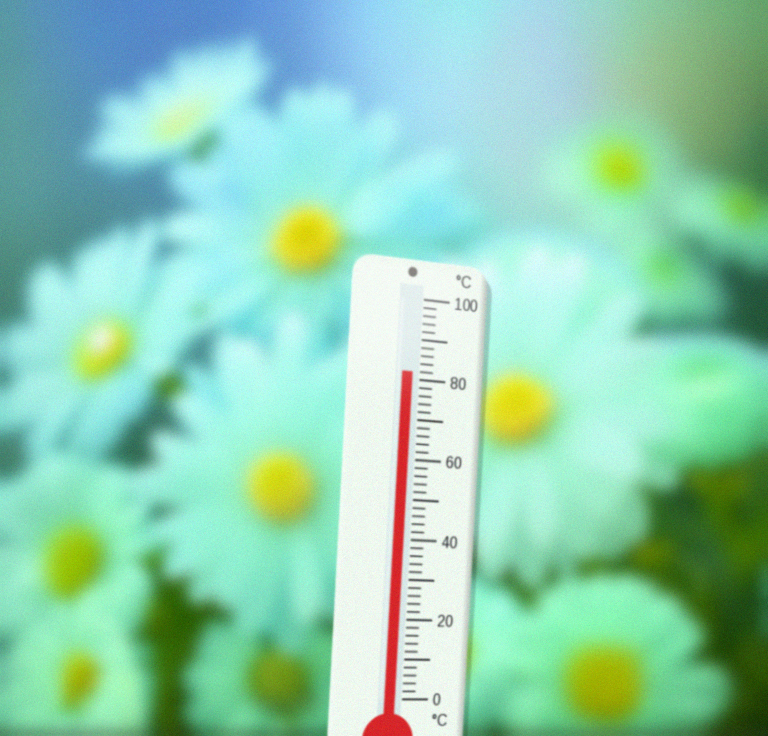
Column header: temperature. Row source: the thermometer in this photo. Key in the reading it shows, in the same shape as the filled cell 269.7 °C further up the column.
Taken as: 82 °C
